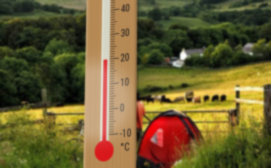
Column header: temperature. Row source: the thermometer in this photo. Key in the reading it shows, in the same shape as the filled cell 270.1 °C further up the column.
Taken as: 20 °C
